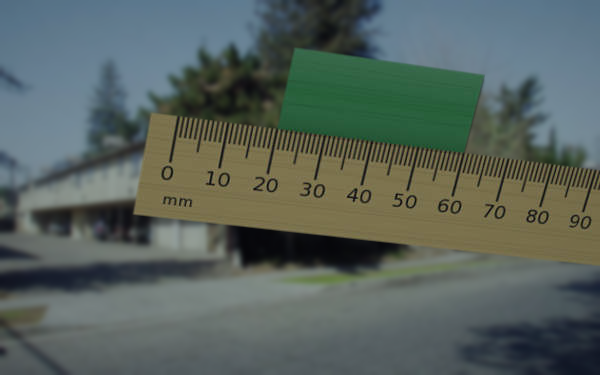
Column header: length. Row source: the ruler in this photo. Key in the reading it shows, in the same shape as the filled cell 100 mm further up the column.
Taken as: 40 mm
